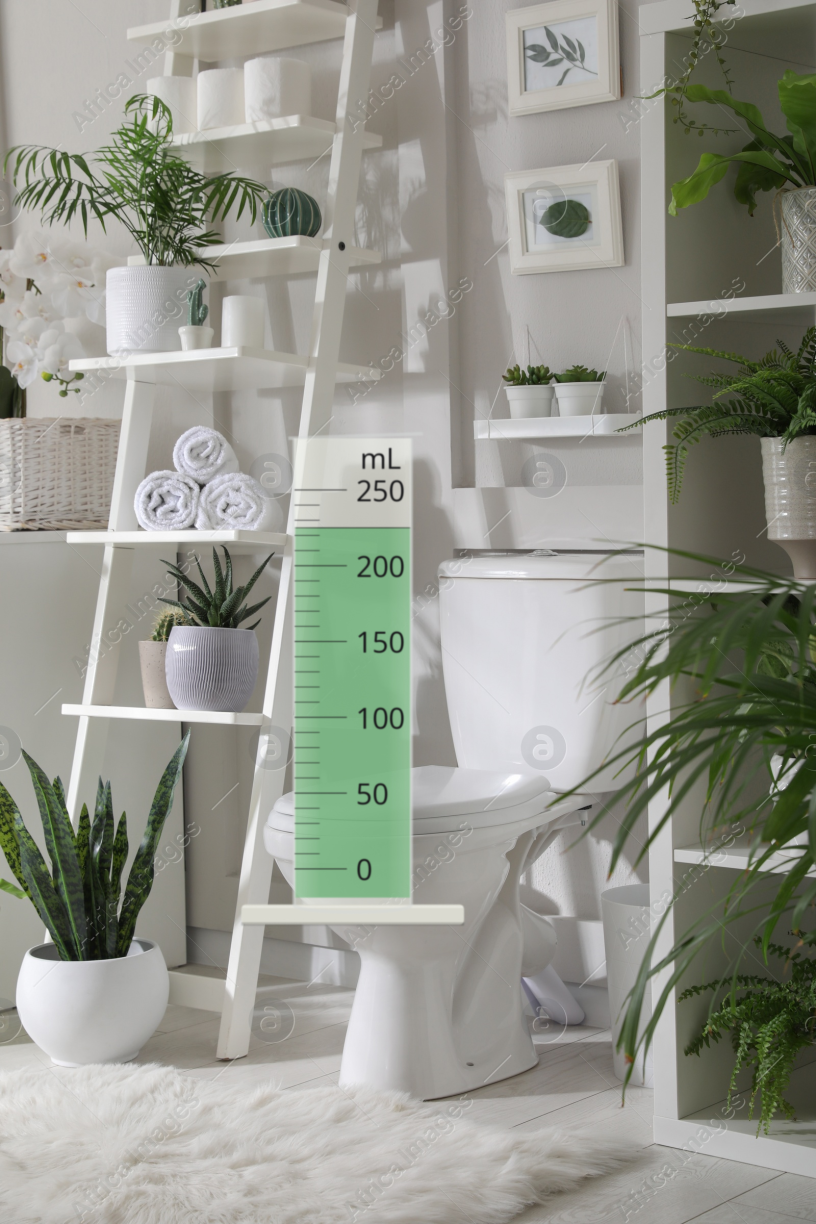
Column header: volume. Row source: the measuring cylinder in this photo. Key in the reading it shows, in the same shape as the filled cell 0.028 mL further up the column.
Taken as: 225 mL
